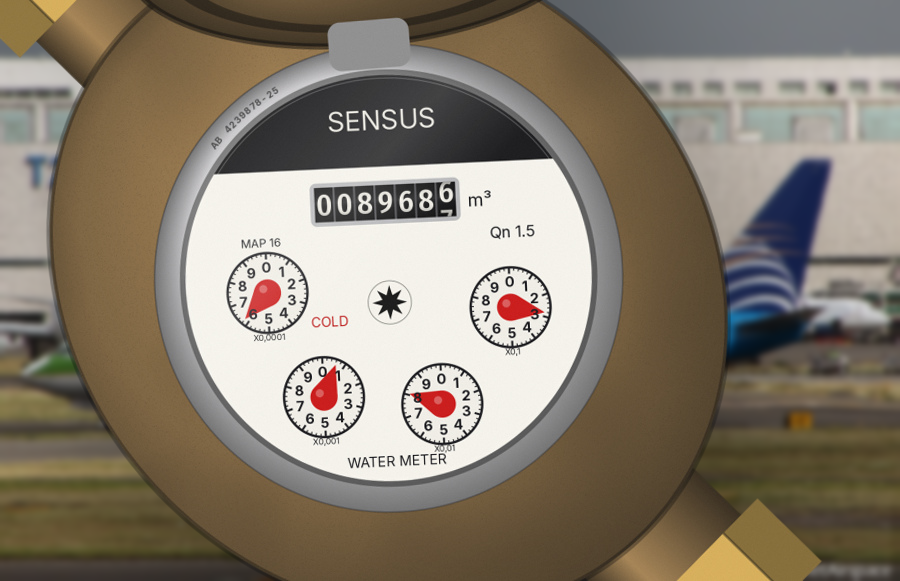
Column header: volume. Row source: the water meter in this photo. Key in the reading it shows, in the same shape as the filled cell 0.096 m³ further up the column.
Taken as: 89686.2806 m³
